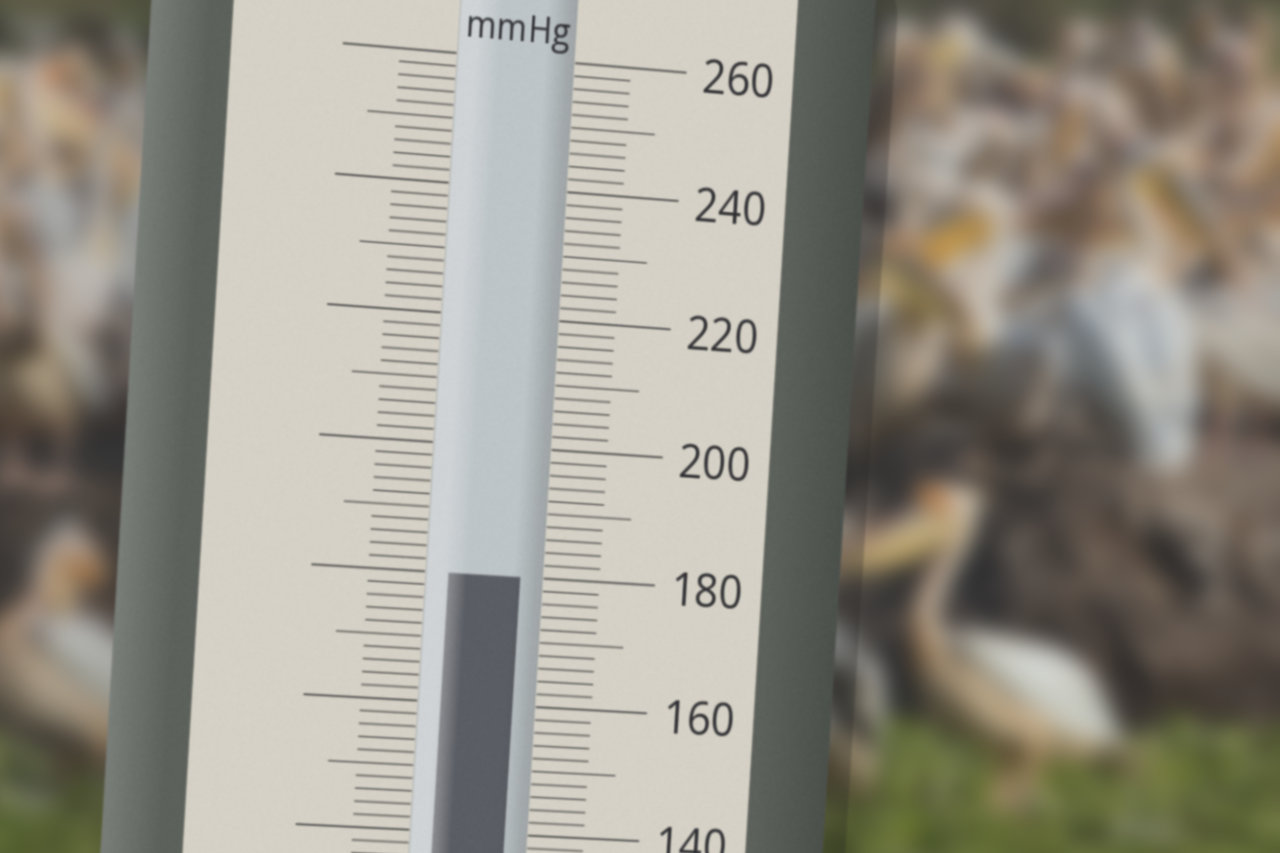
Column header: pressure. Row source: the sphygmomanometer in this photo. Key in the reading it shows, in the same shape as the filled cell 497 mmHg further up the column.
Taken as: 180 mmHg
